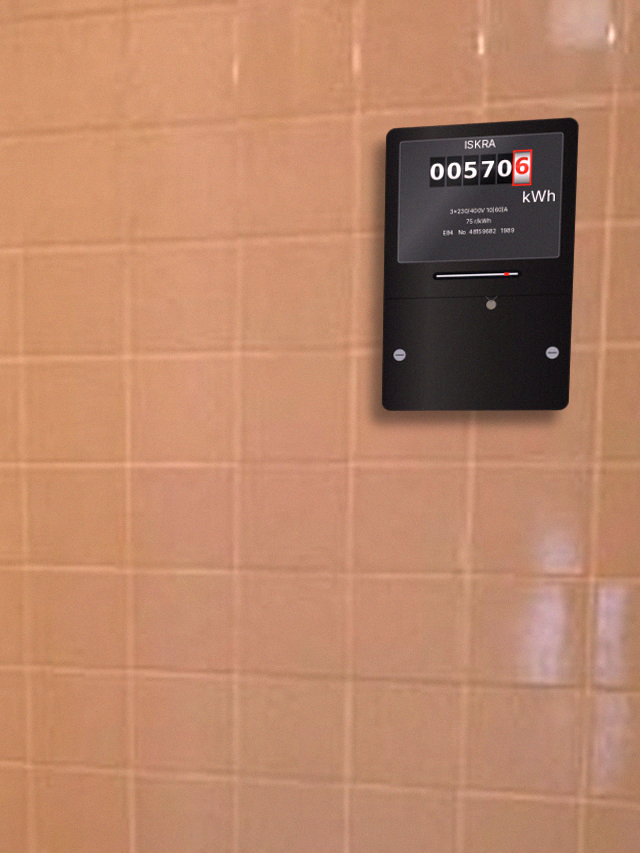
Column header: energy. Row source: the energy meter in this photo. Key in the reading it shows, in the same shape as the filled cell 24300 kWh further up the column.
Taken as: 570.6 kWh
